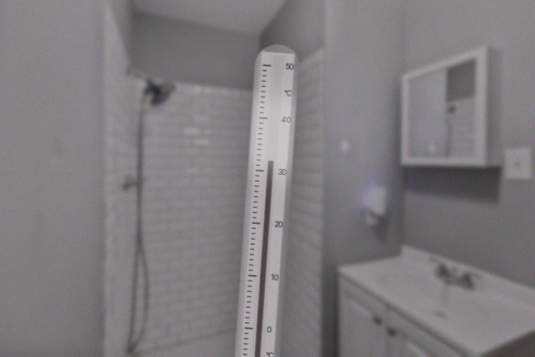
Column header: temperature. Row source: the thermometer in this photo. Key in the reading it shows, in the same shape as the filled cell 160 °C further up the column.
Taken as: 32 °C
